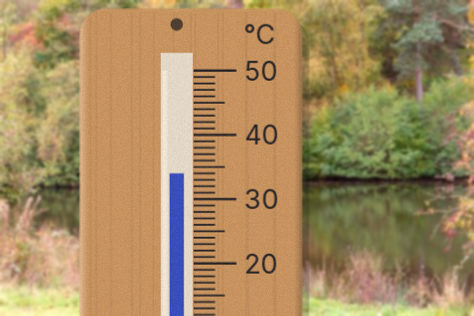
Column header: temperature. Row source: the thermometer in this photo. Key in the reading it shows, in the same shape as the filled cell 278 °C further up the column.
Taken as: 34 °C
